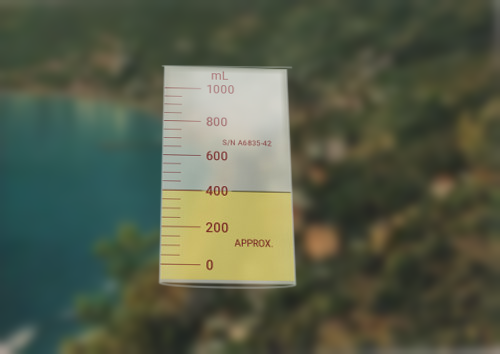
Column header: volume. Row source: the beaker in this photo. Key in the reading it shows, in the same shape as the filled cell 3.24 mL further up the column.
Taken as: 400 mL
